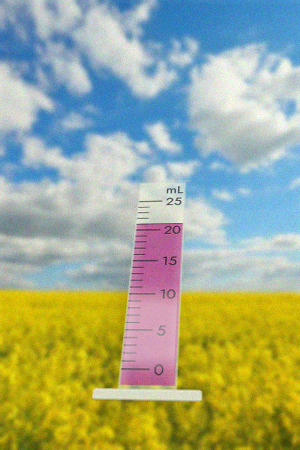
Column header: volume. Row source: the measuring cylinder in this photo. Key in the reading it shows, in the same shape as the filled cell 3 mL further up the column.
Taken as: 21 mL
